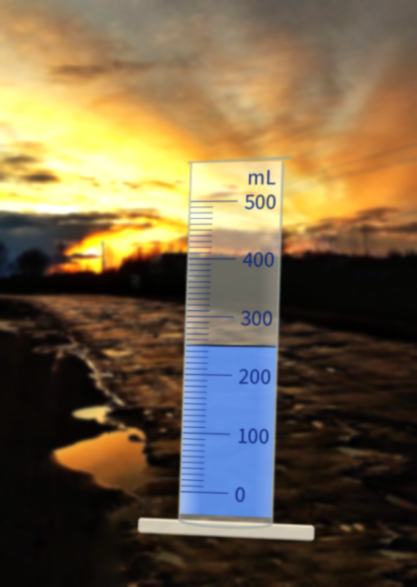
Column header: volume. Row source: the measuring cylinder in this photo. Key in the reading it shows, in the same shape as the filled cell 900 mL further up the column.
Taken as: 250 mL
